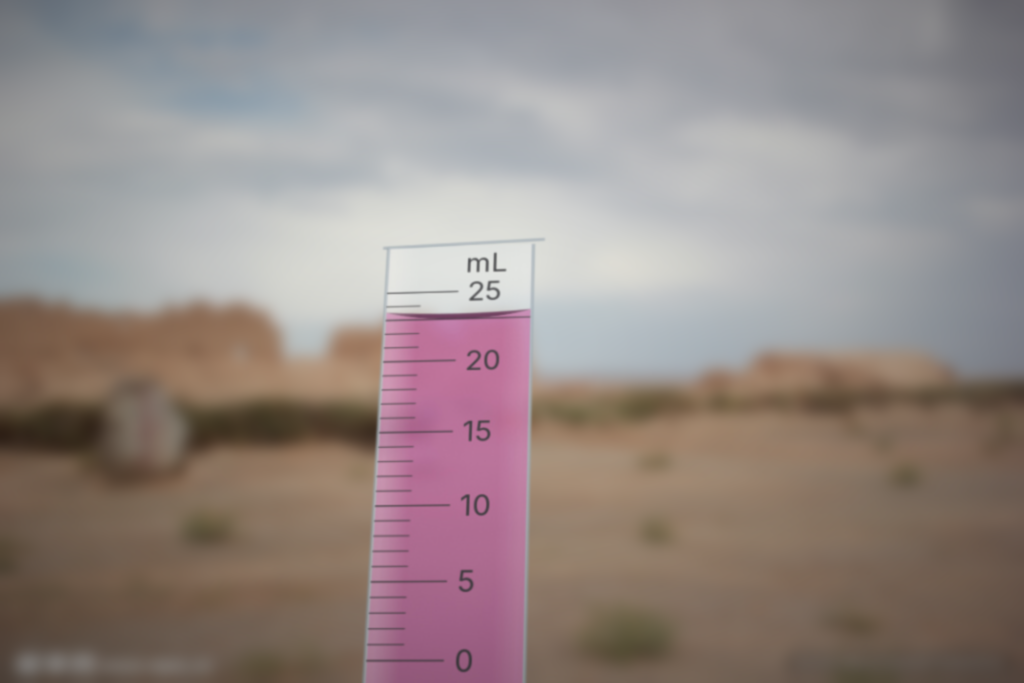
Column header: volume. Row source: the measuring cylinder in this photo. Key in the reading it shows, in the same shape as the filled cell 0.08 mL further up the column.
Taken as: 23 mL
